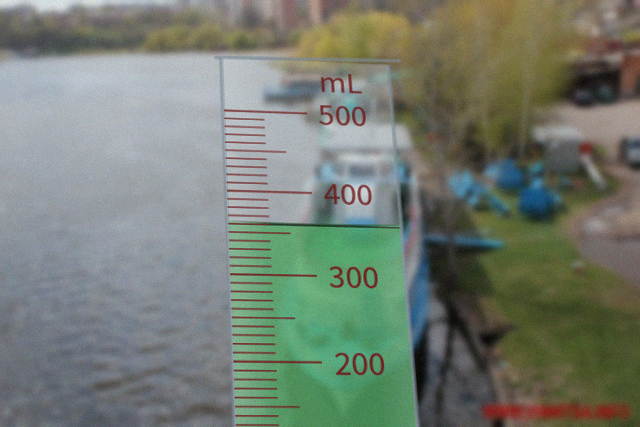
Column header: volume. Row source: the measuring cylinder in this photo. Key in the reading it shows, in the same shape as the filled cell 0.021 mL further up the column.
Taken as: 360 mL
